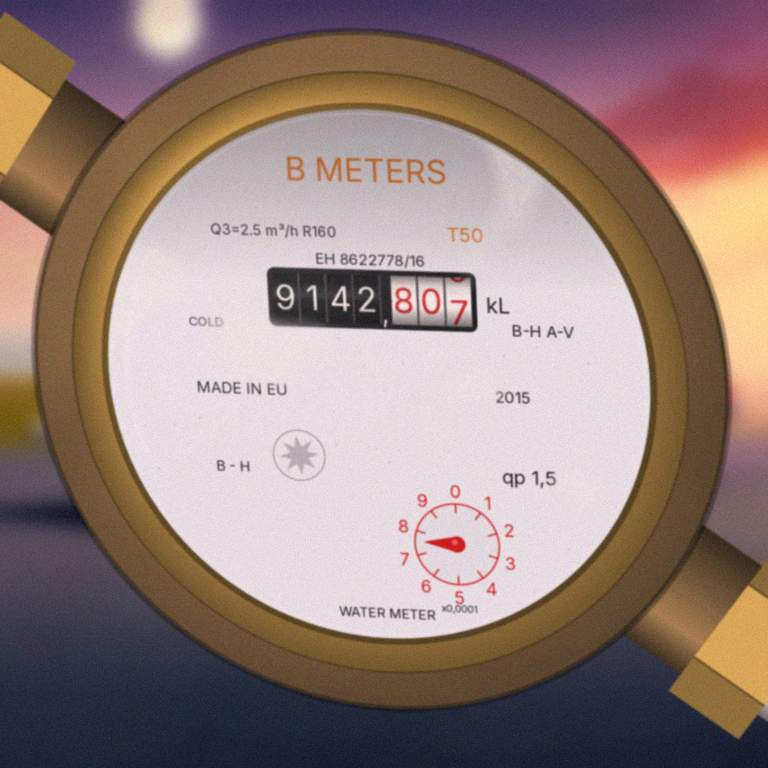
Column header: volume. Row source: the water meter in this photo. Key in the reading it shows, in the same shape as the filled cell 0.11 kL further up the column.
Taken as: 9142.8067 kL
